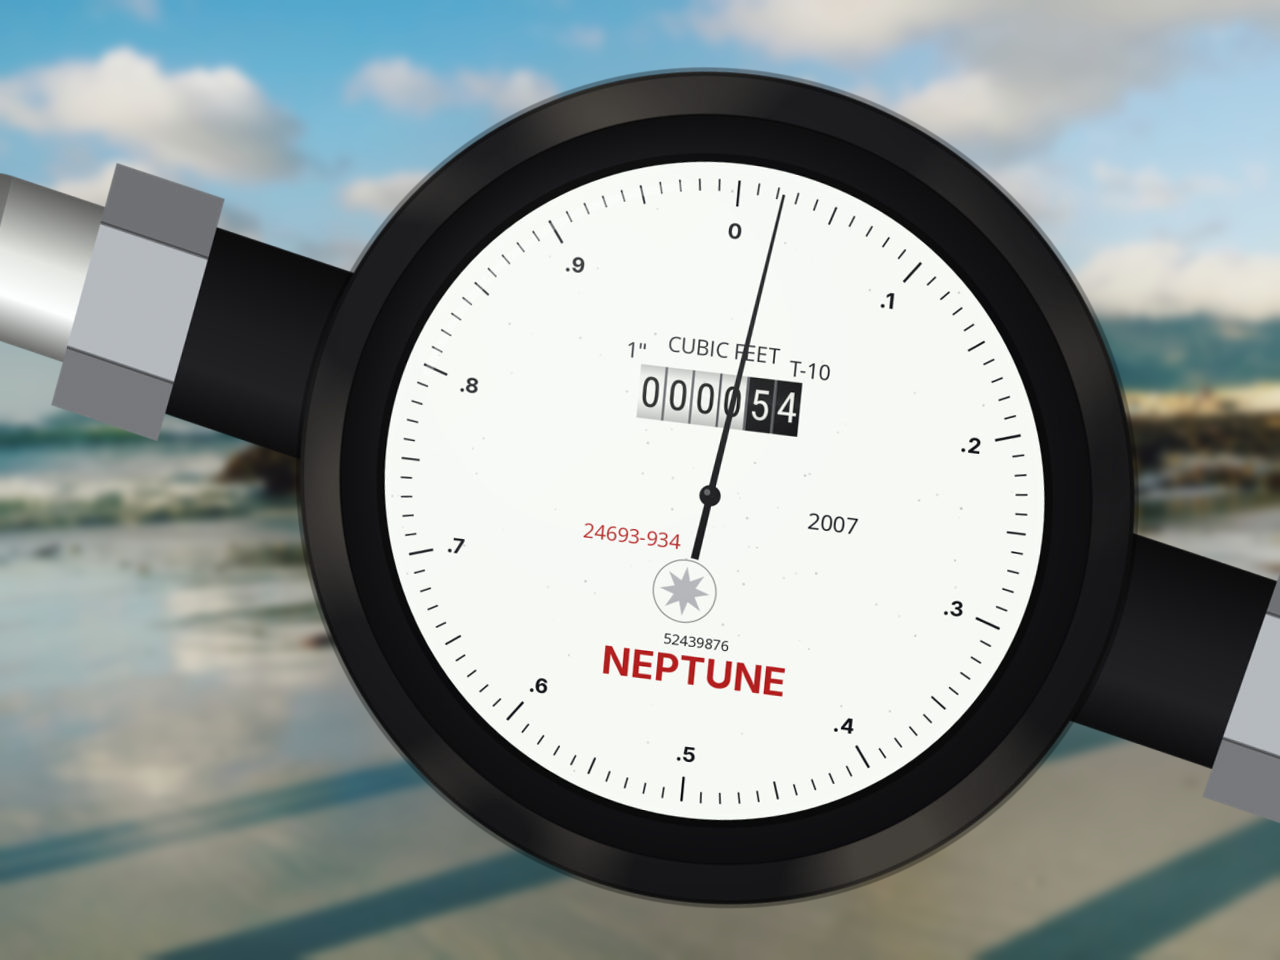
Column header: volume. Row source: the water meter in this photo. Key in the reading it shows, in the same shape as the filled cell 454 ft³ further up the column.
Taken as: 54.02 ft³
